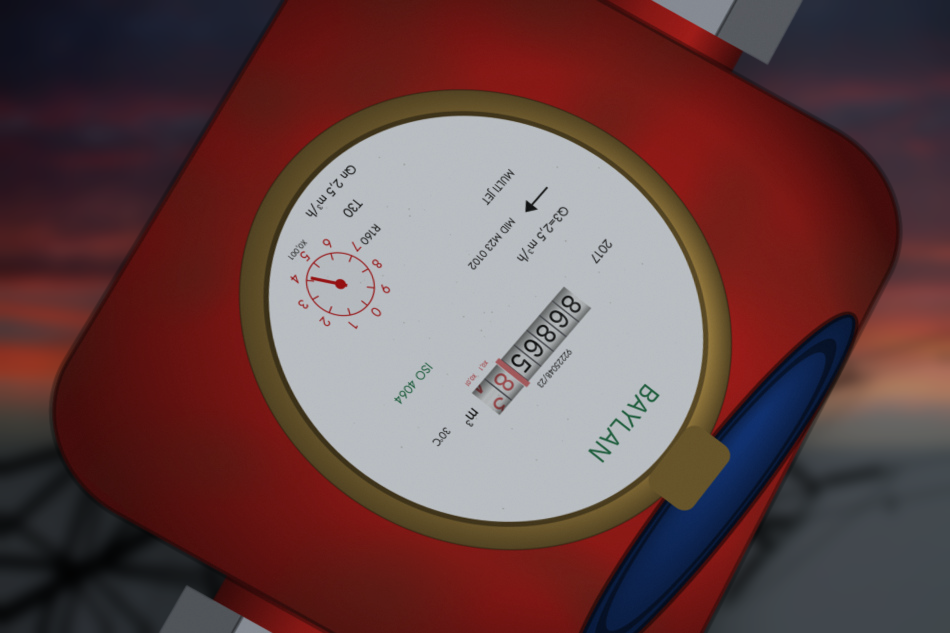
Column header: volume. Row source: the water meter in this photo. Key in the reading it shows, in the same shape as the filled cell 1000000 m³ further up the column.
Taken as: 86865.834 m³
